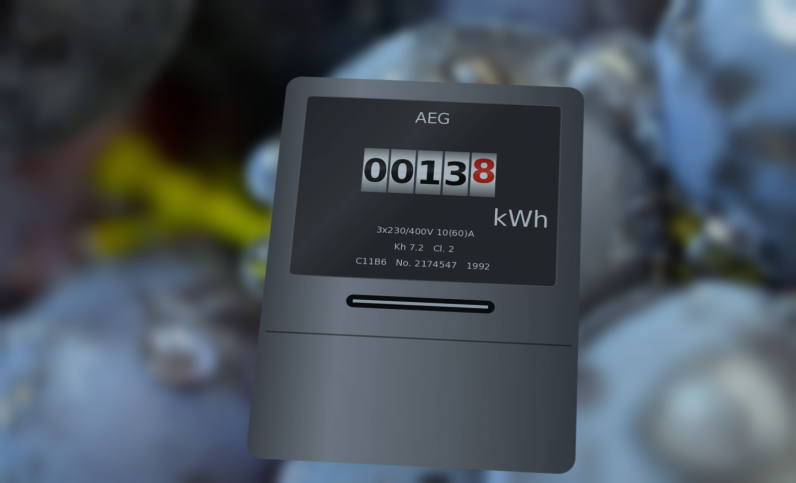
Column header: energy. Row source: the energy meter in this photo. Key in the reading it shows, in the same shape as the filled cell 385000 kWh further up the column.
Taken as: 13.8 kWh
